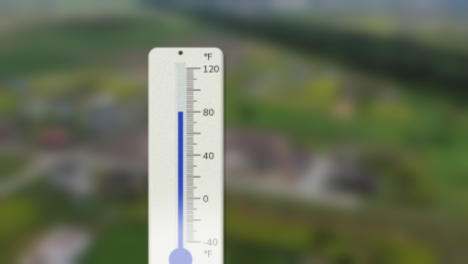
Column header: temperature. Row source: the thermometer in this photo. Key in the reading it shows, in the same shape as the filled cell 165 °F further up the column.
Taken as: 80 °F
